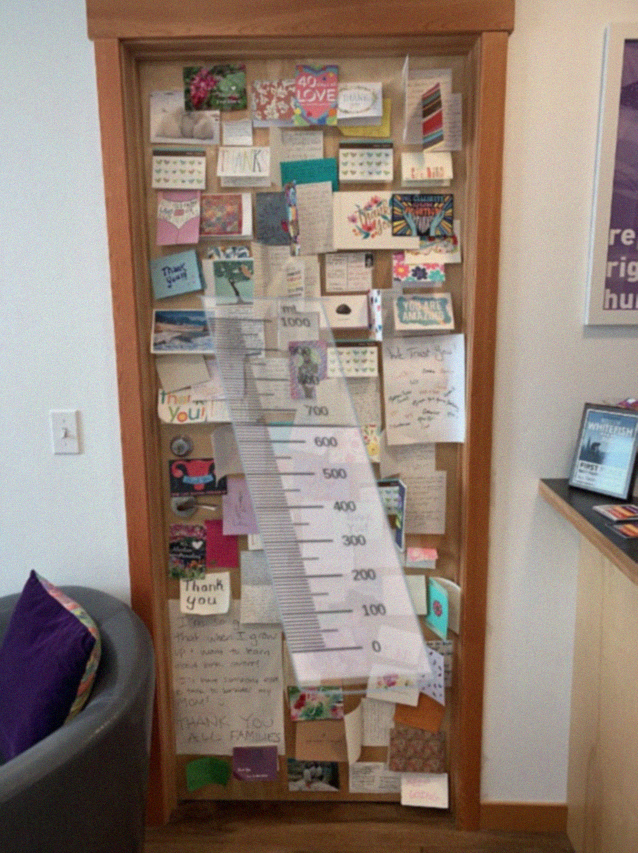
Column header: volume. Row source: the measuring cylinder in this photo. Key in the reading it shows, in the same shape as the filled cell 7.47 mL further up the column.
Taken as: 650 mL
